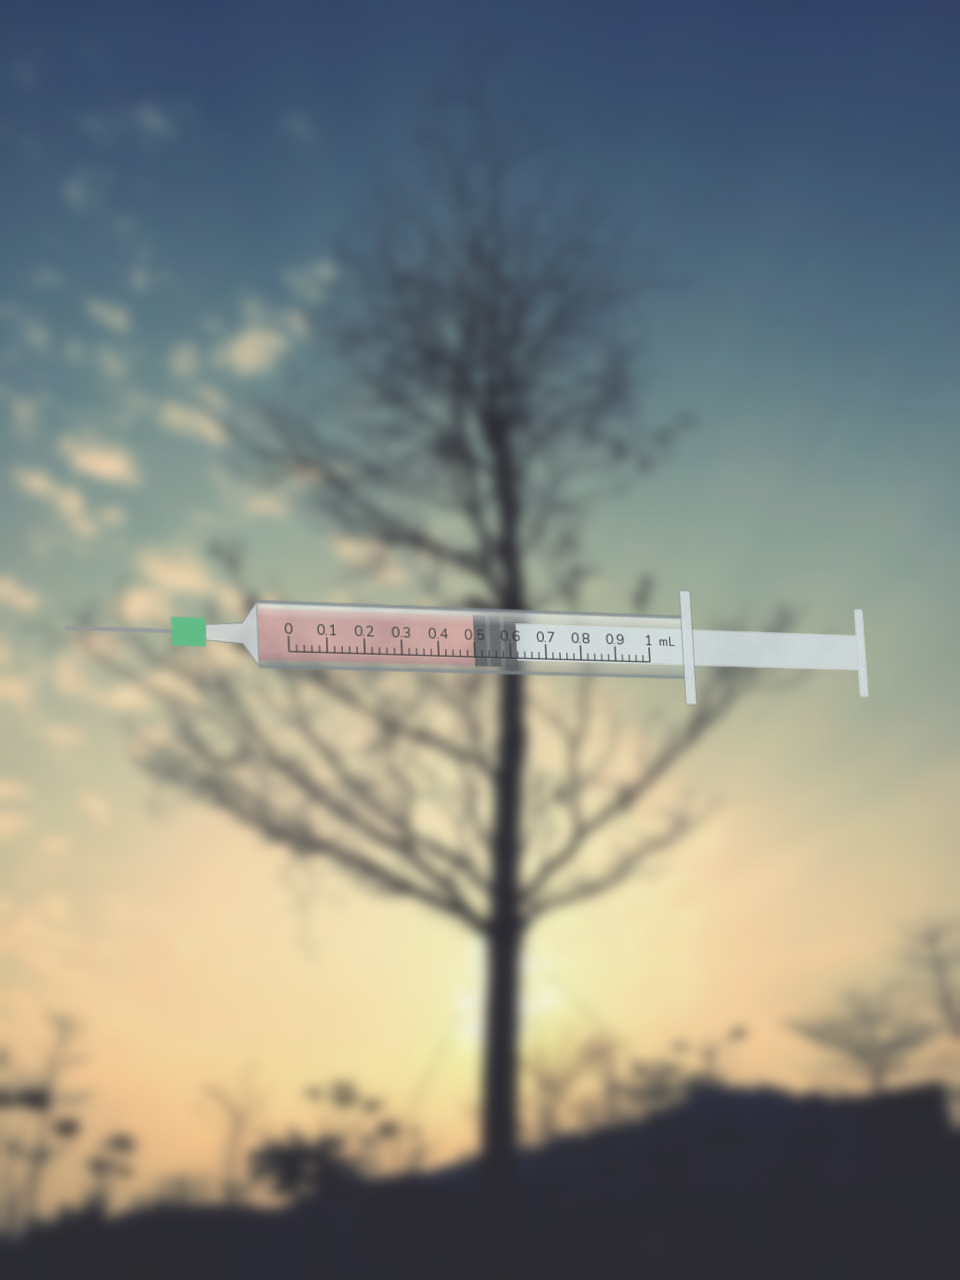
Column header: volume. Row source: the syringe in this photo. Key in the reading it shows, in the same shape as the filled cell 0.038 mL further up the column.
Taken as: 0.5 mL
